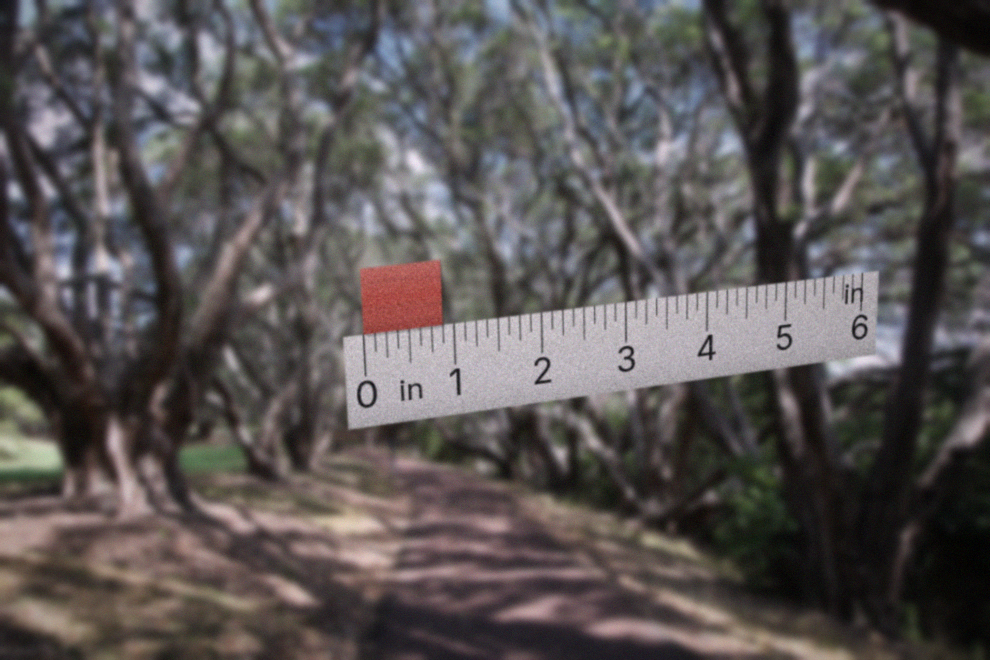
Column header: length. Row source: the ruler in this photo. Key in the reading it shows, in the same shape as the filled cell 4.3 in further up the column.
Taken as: 0.875 in
